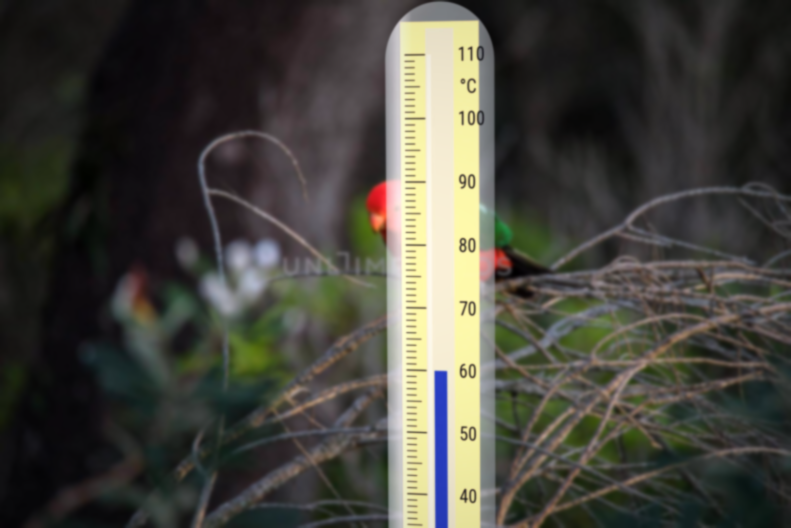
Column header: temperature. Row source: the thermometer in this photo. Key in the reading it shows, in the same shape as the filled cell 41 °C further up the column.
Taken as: 60 °C
